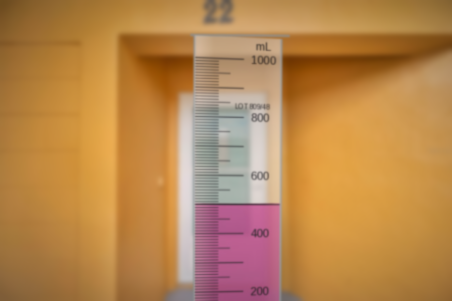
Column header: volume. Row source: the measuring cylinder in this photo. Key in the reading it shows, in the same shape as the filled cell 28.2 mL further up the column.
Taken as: 500 mL
